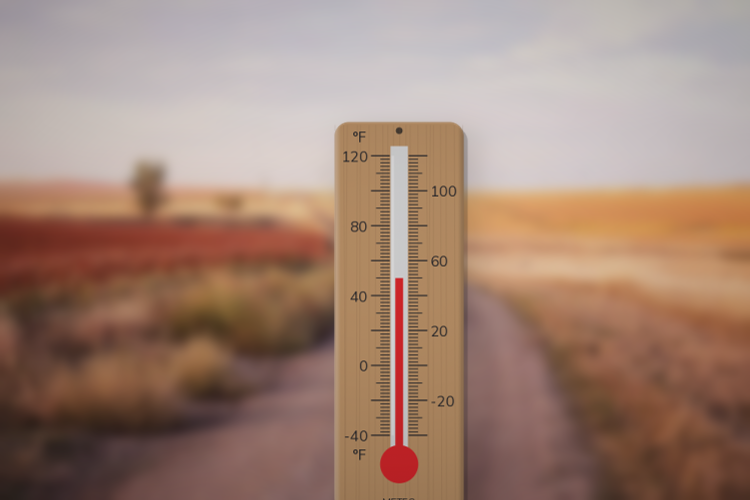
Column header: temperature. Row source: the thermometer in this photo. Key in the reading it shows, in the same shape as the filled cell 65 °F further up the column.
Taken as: 50 °F
